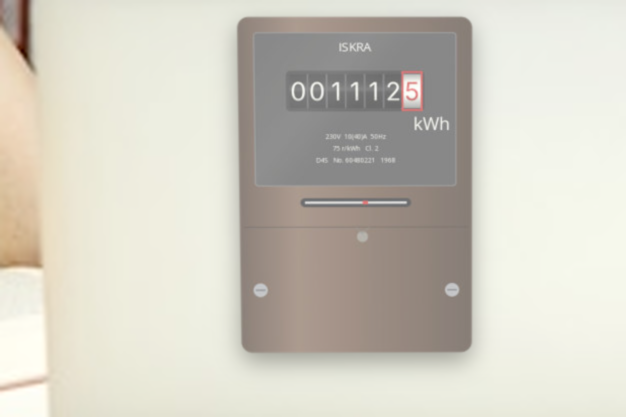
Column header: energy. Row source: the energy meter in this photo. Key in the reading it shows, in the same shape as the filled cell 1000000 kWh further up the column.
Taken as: 1112.5 kWh
